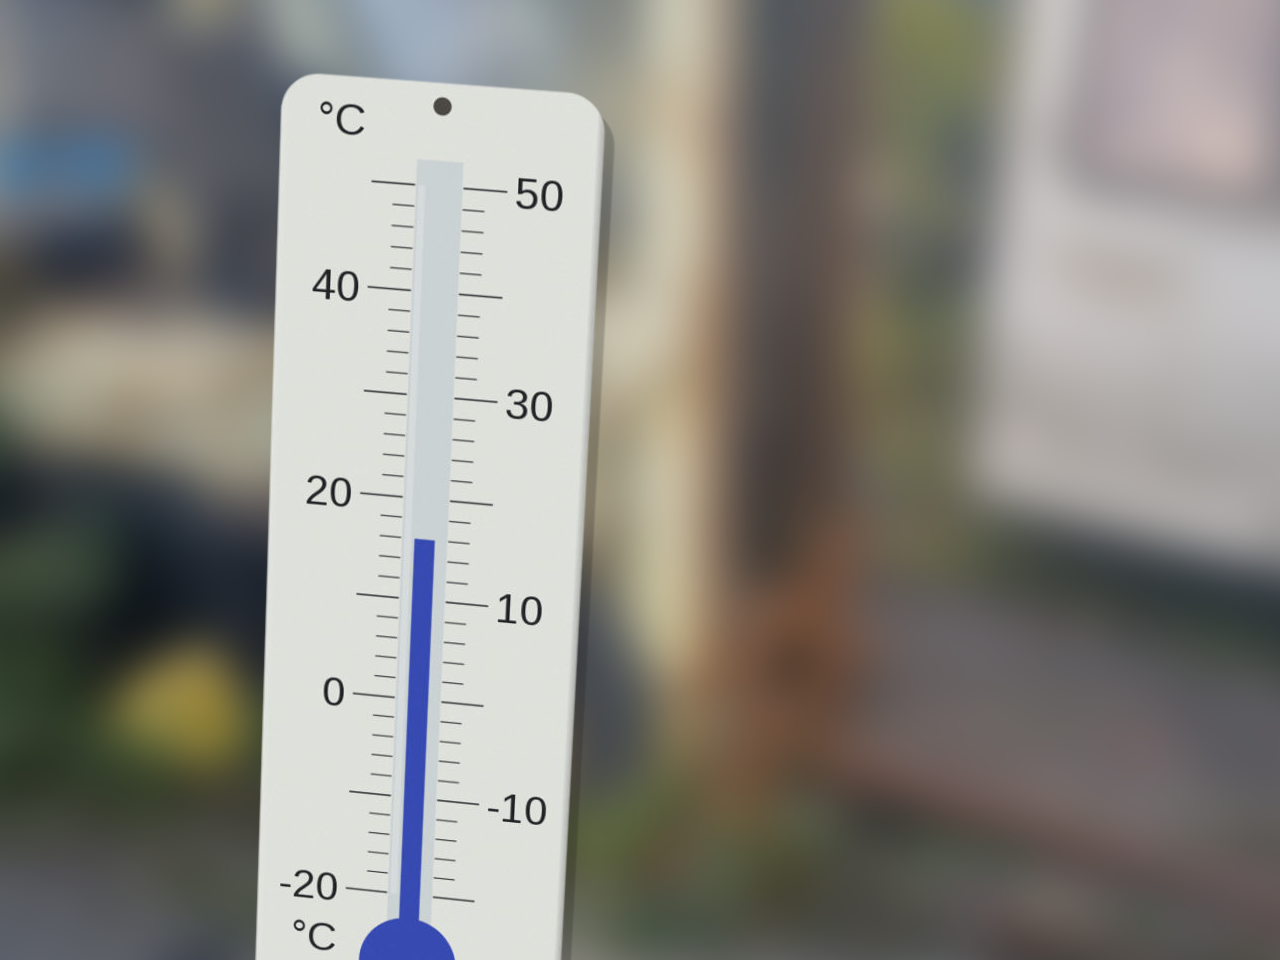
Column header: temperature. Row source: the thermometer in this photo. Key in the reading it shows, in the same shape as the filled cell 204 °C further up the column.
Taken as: 16 °C
